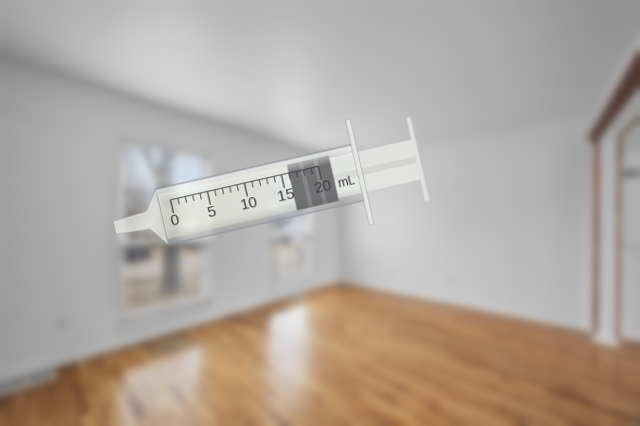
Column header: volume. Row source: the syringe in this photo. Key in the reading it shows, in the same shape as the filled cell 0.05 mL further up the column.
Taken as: 16 mL
